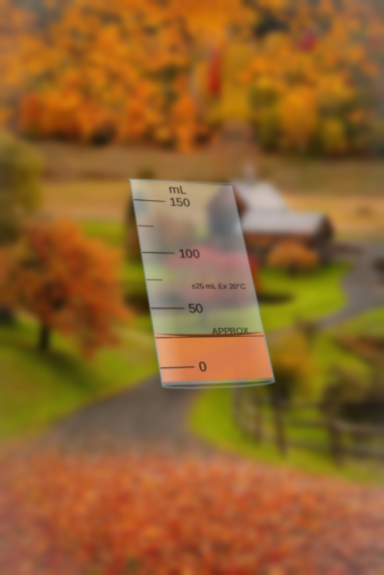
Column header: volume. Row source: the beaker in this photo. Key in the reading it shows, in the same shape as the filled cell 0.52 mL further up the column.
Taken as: 25 mL
